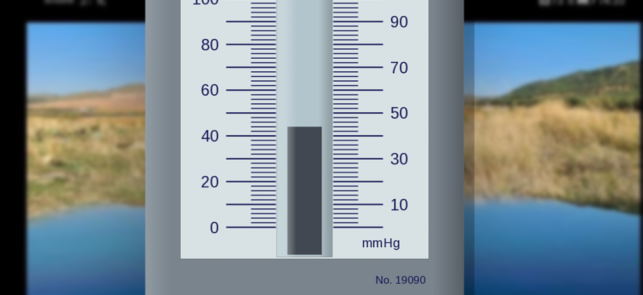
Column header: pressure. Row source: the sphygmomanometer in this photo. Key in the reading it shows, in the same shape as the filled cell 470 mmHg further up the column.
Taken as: 44 mmHg
